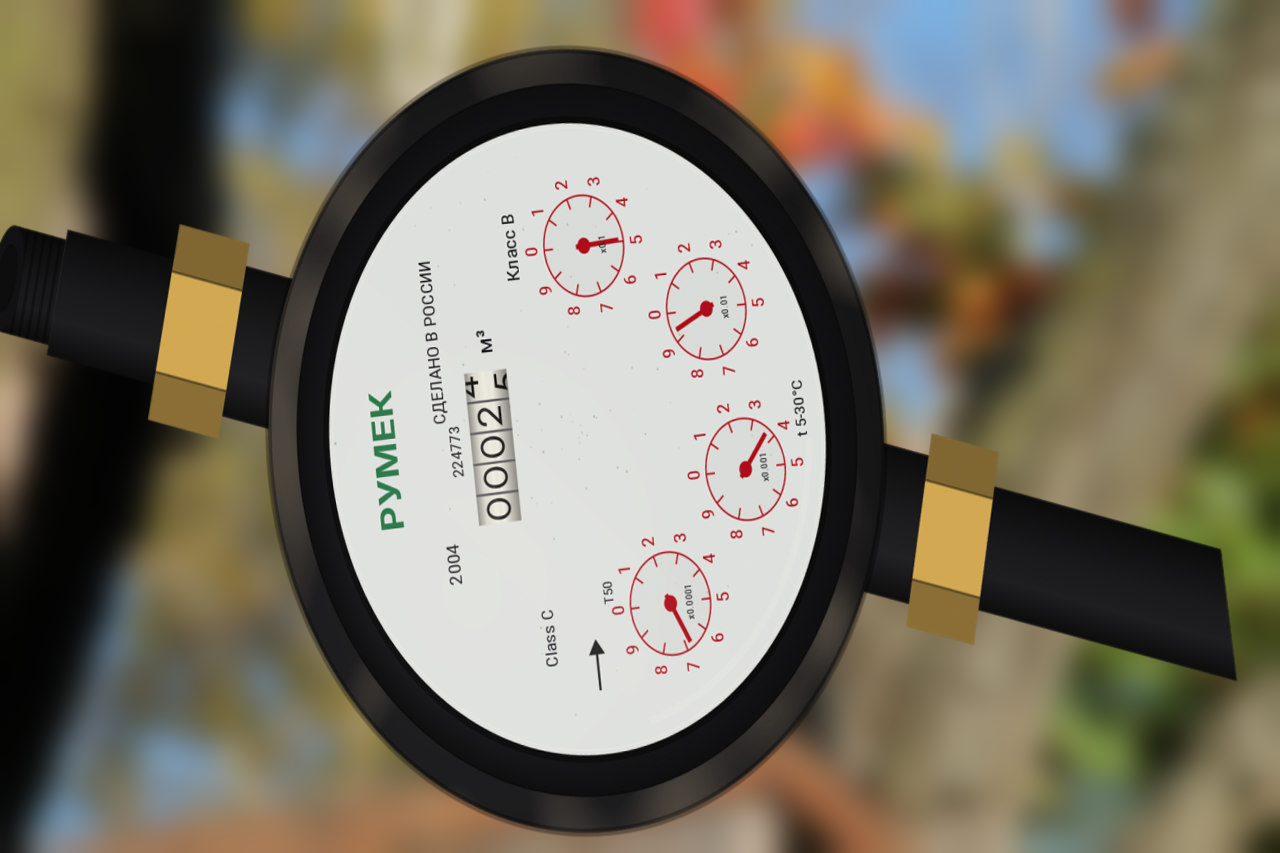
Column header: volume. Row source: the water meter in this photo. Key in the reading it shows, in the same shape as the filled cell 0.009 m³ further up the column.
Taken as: 24.4936 m³
